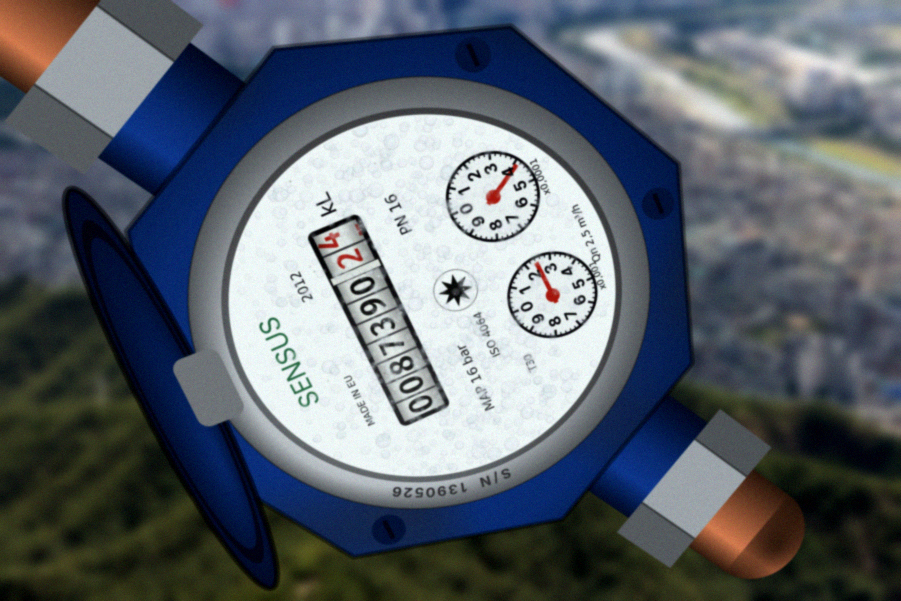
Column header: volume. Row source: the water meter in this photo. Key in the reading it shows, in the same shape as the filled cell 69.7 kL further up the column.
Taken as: 87390.2424 kL
